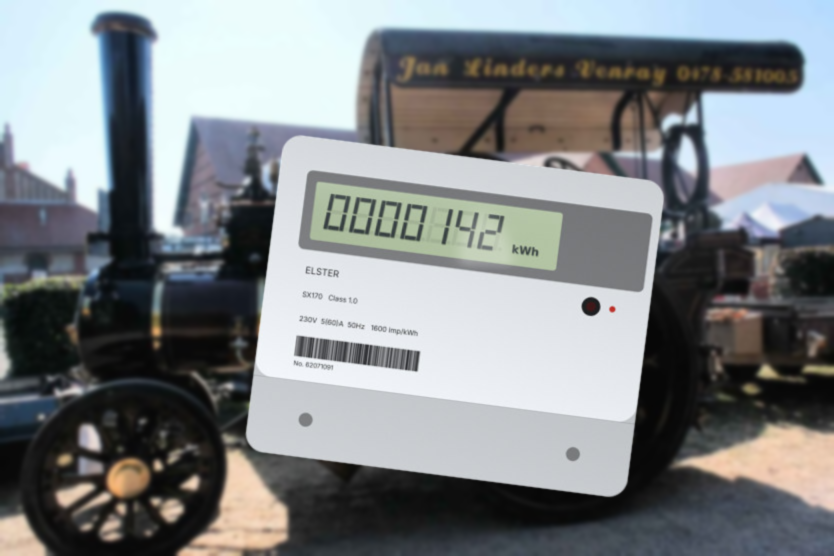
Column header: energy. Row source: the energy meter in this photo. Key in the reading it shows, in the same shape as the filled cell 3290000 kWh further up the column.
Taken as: 142 kWh
